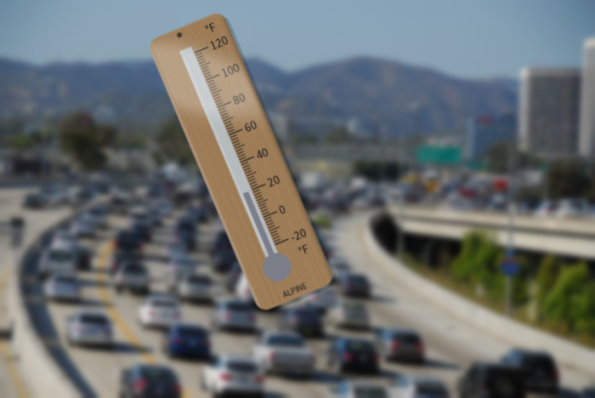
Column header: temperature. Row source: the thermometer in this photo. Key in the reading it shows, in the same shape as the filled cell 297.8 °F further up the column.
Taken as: 20 °F
